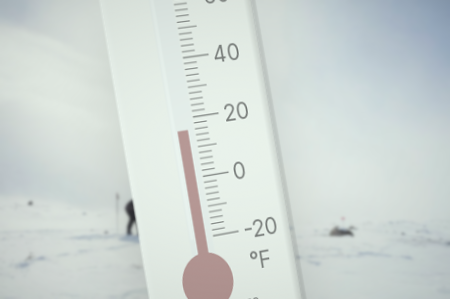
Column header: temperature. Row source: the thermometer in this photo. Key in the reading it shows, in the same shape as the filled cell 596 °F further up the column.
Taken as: 16 °F
